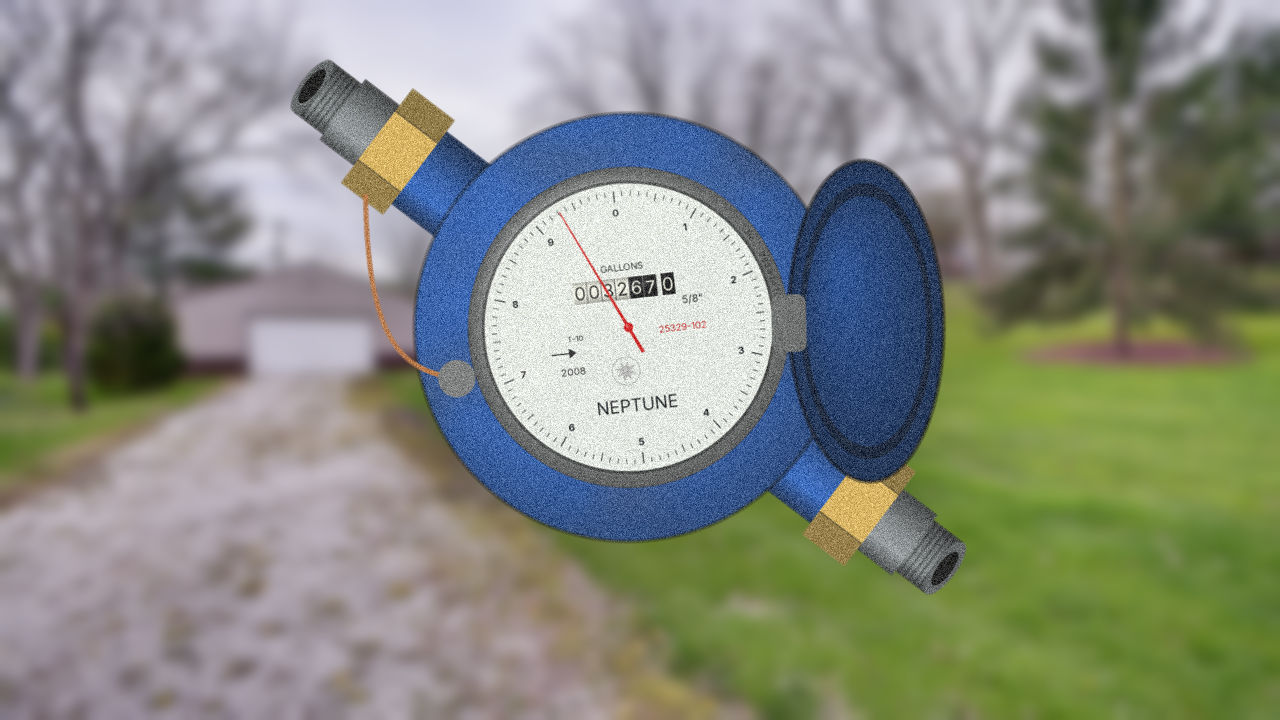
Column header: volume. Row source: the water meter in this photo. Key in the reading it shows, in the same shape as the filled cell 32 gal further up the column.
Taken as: 32669.3 gal
